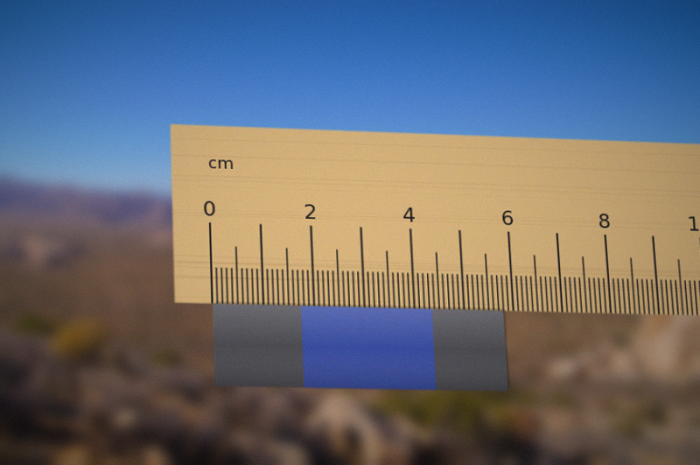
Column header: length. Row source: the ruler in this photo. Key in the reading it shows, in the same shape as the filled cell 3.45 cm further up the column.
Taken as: 5.8 cm
